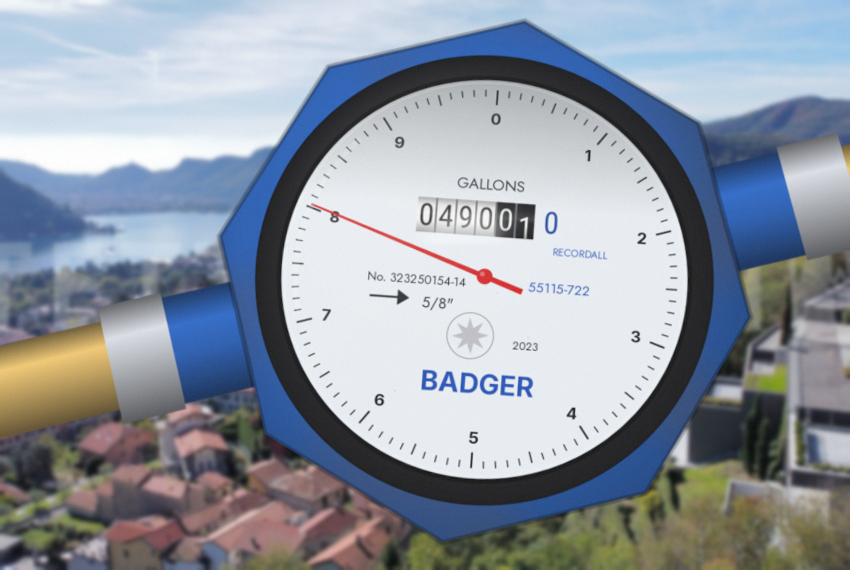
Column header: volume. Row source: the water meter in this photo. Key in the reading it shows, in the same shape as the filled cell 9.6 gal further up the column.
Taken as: 490008.0 gal
